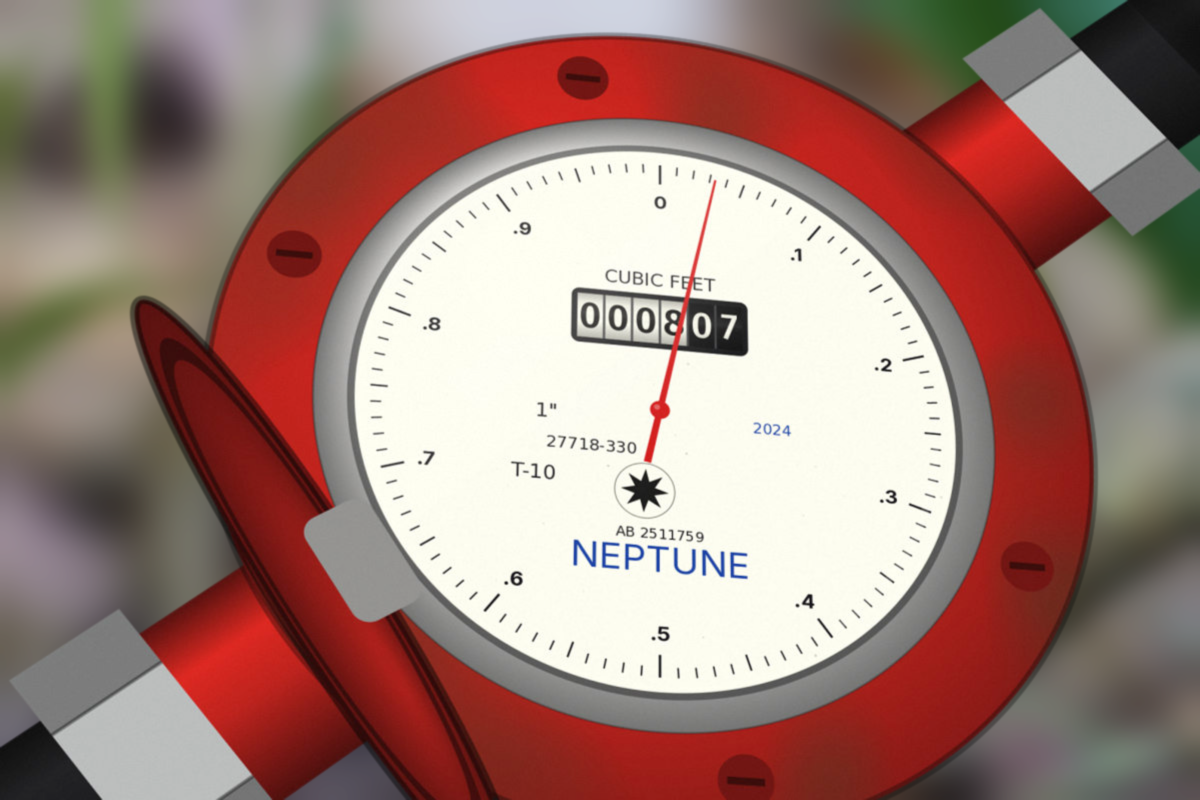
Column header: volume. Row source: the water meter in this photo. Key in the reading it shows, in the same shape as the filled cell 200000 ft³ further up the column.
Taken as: 807.03 ft³
